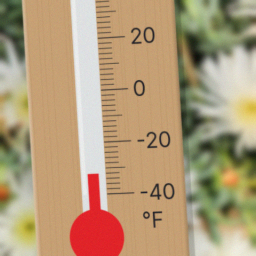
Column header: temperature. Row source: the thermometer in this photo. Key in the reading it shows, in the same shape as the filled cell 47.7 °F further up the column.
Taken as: -32 °F
